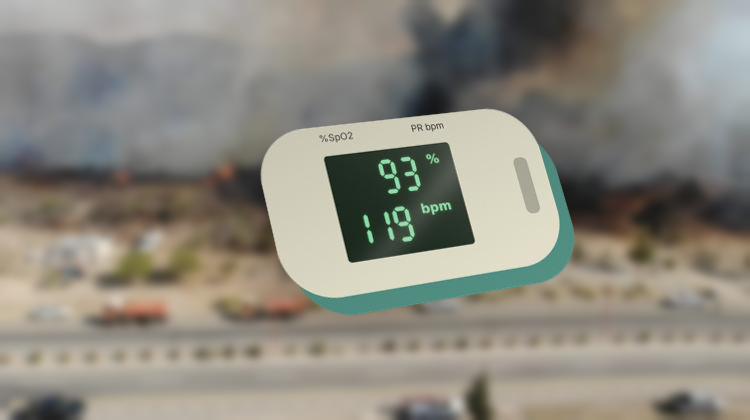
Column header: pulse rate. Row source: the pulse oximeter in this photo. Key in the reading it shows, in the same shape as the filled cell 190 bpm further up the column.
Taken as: 119 bpm
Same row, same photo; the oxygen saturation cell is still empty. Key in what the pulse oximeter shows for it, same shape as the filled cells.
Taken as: 93 %
